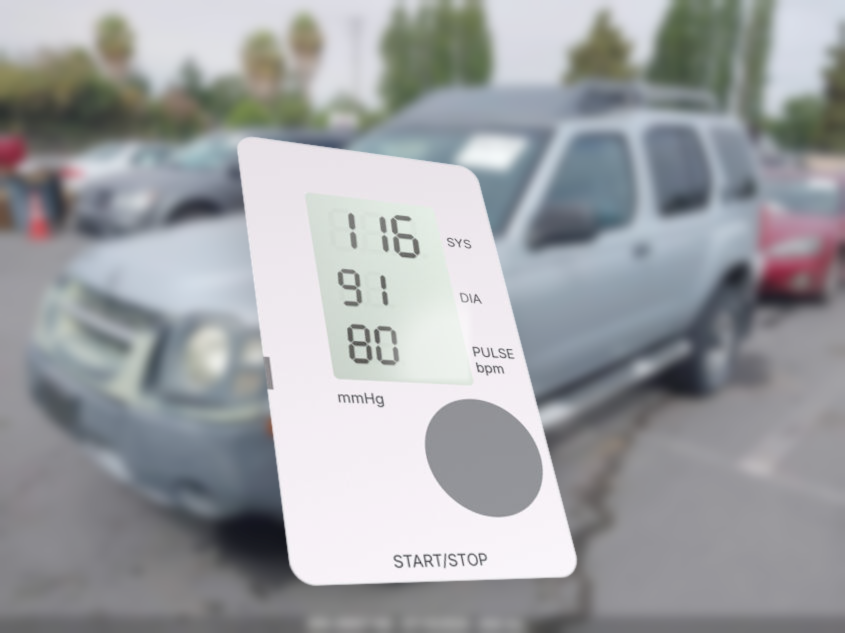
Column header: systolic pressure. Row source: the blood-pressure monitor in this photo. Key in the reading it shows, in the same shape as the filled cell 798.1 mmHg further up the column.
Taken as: 116 mmHg
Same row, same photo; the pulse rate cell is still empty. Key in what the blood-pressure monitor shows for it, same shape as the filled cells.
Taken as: 80 bpm
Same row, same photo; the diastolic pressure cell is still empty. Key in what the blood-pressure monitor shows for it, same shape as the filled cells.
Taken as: 91 mmHg
